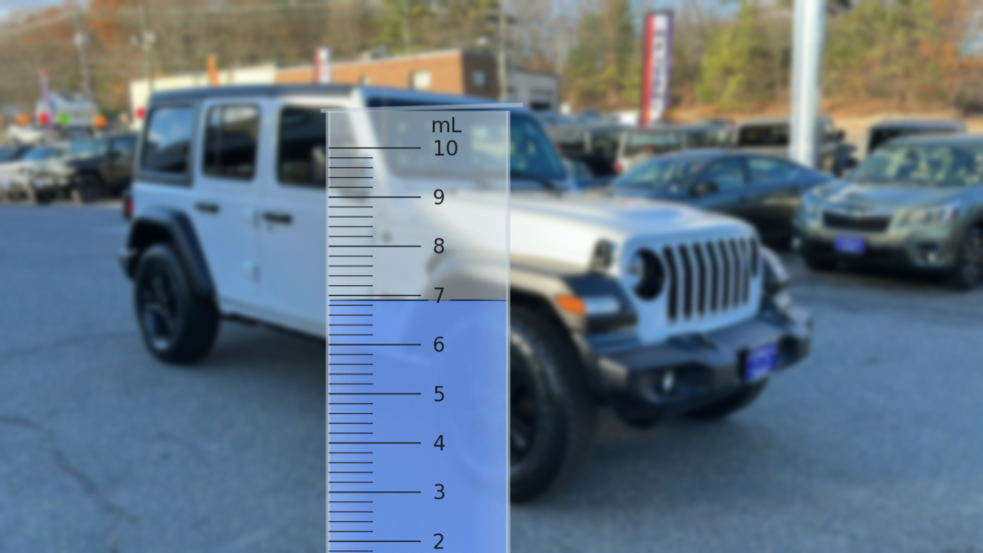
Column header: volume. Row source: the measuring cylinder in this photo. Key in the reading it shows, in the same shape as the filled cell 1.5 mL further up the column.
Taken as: 6.9 mL
